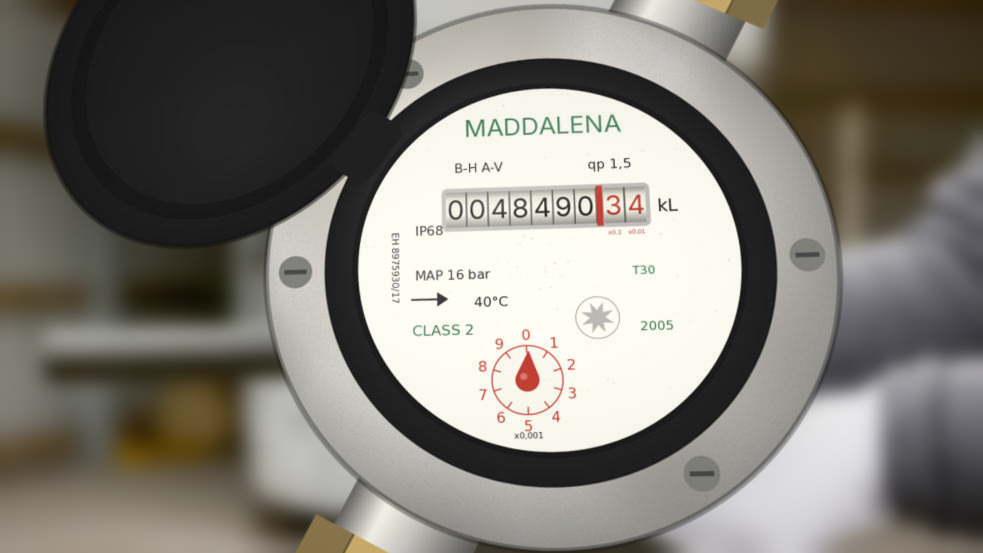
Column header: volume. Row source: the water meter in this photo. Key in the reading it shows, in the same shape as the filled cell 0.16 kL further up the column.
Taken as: 48490.340 kL
